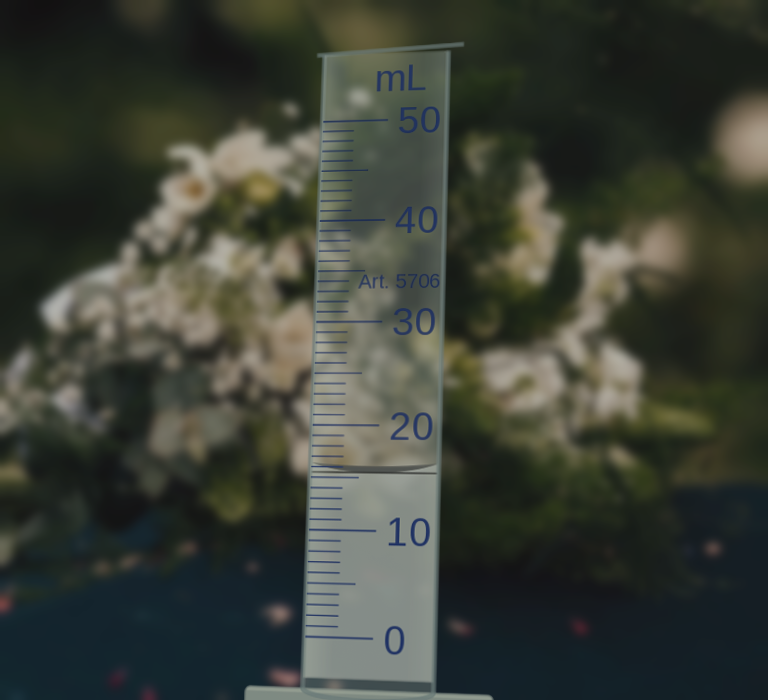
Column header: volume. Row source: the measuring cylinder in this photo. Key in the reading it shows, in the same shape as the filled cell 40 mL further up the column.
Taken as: 15.5 mL
